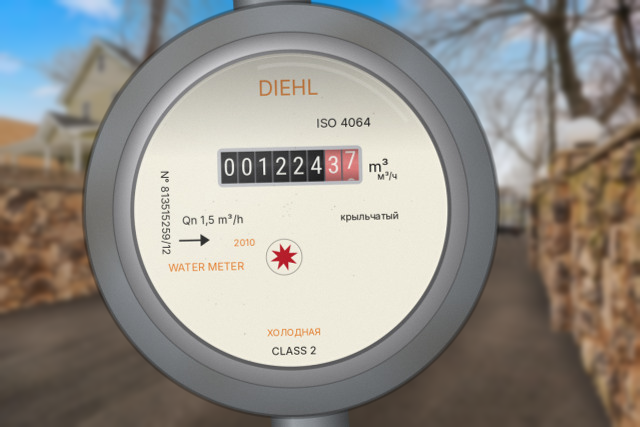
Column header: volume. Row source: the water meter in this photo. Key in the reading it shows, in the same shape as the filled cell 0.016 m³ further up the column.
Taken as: 1224.37 m³
